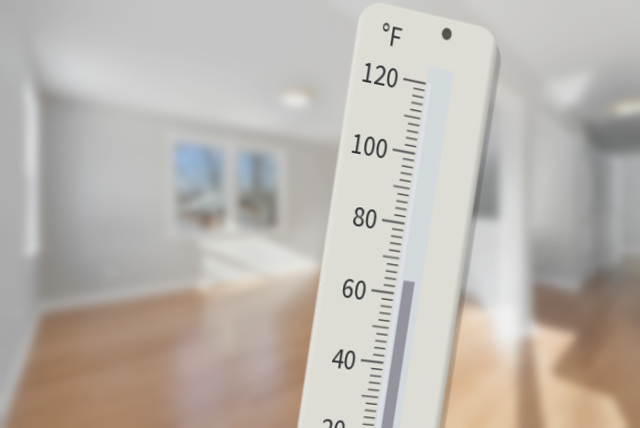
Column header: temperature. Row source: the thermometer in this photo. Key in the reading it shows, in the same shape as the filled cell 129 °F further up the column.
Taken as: 64 °F
